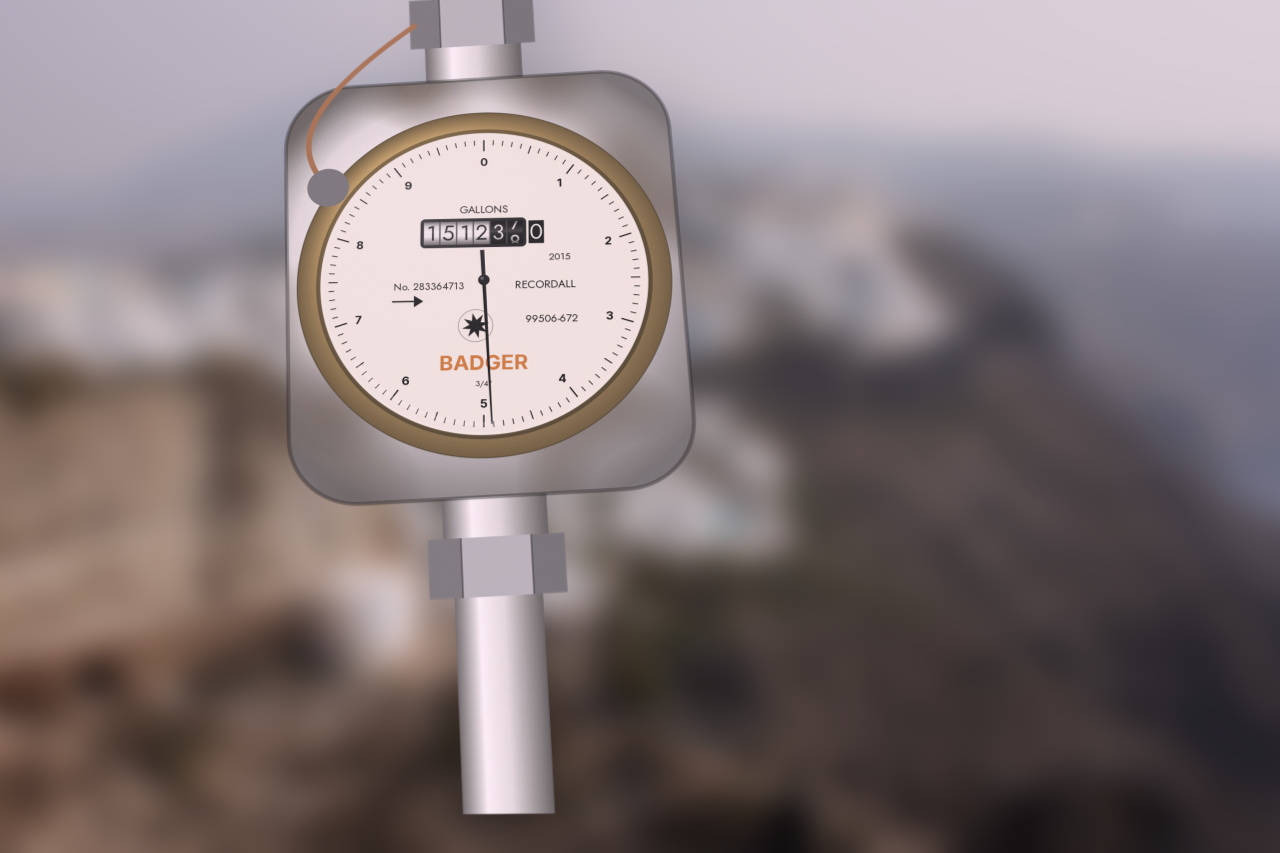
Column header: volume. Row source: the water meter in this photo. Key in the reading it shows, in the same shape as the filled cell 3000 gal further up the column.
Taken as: 1512374.9 gal
